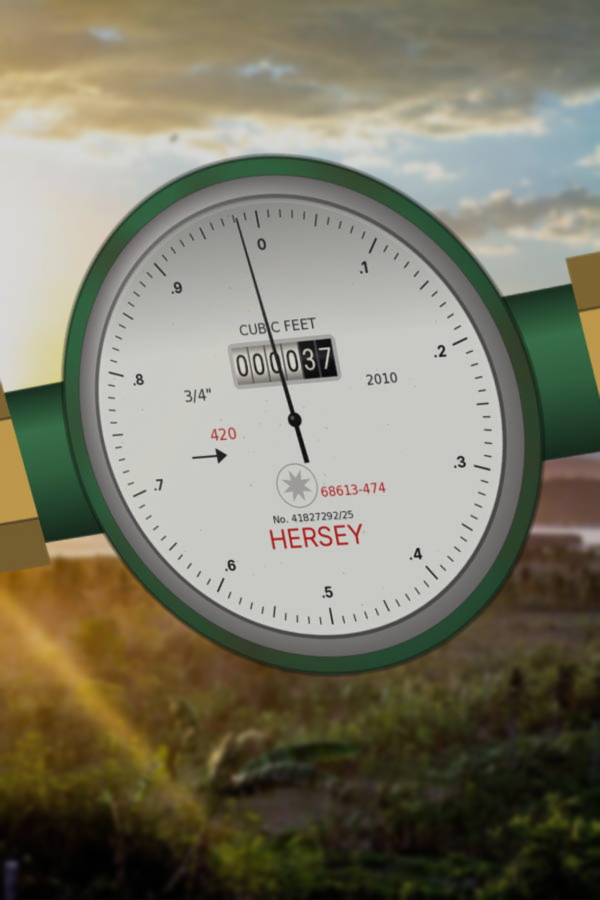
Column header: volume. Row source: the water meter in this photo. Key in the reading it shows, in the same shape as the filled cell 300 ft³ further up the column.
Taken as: 36.98 ft³
